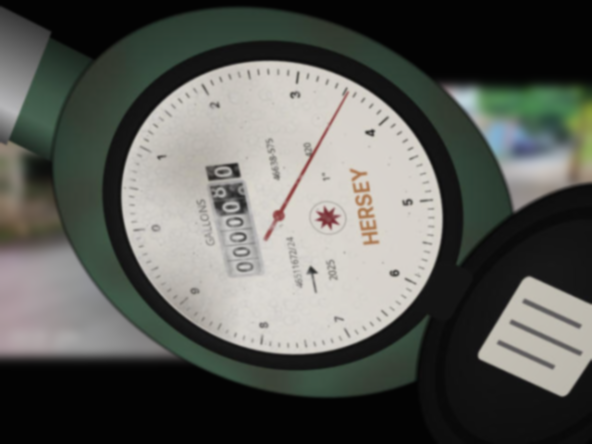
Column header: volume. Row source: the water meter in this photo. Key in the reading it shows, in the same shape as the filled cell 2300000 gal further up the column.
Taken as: 83.5 gal
